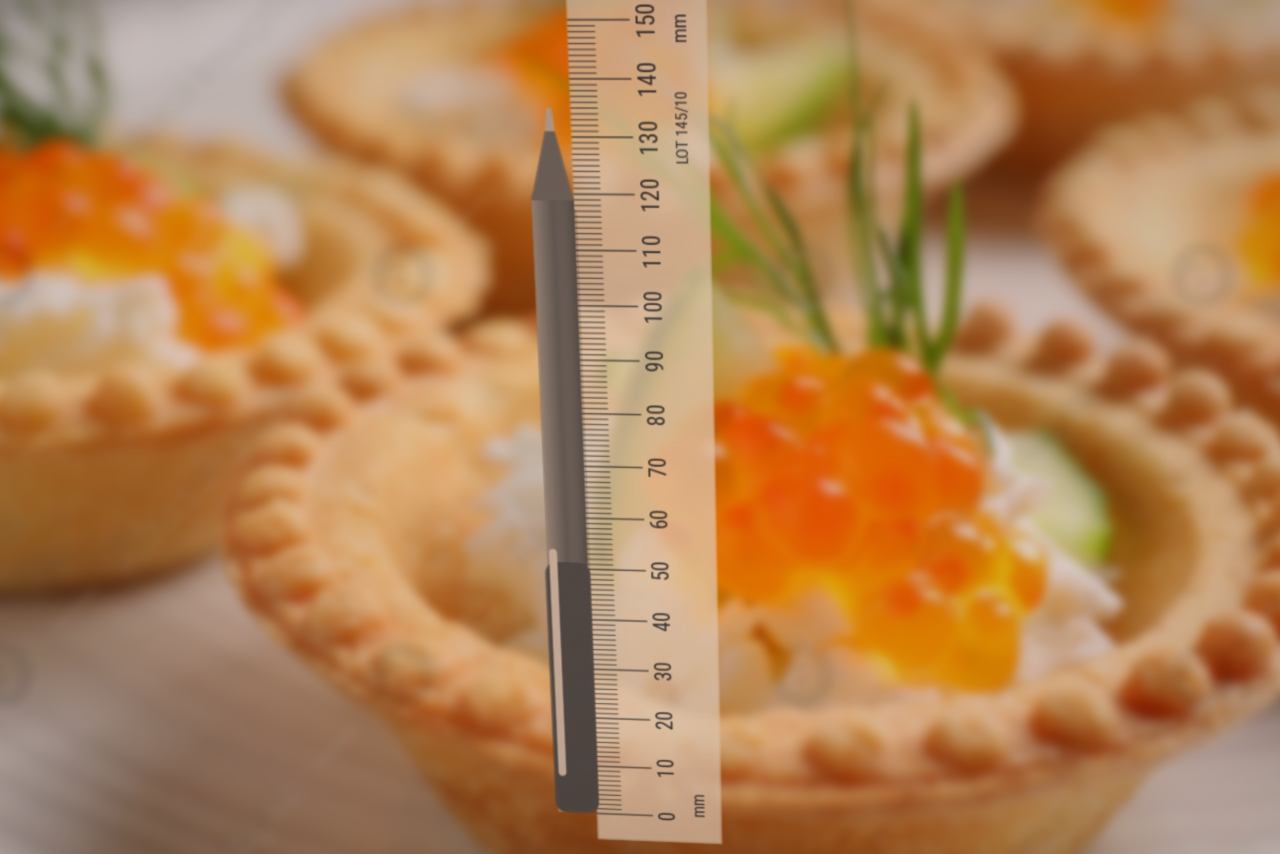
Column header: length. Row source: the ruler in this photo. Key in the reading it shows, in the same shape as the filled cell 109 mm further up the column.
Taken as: 135 mm
